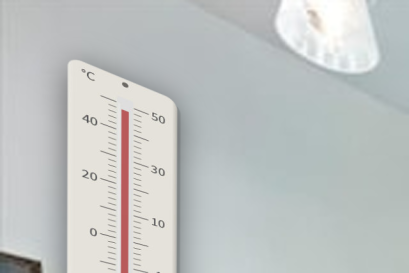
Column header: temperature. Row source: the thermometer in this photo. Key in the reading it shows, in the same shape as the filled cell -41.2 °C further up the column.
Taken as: 48 °C
